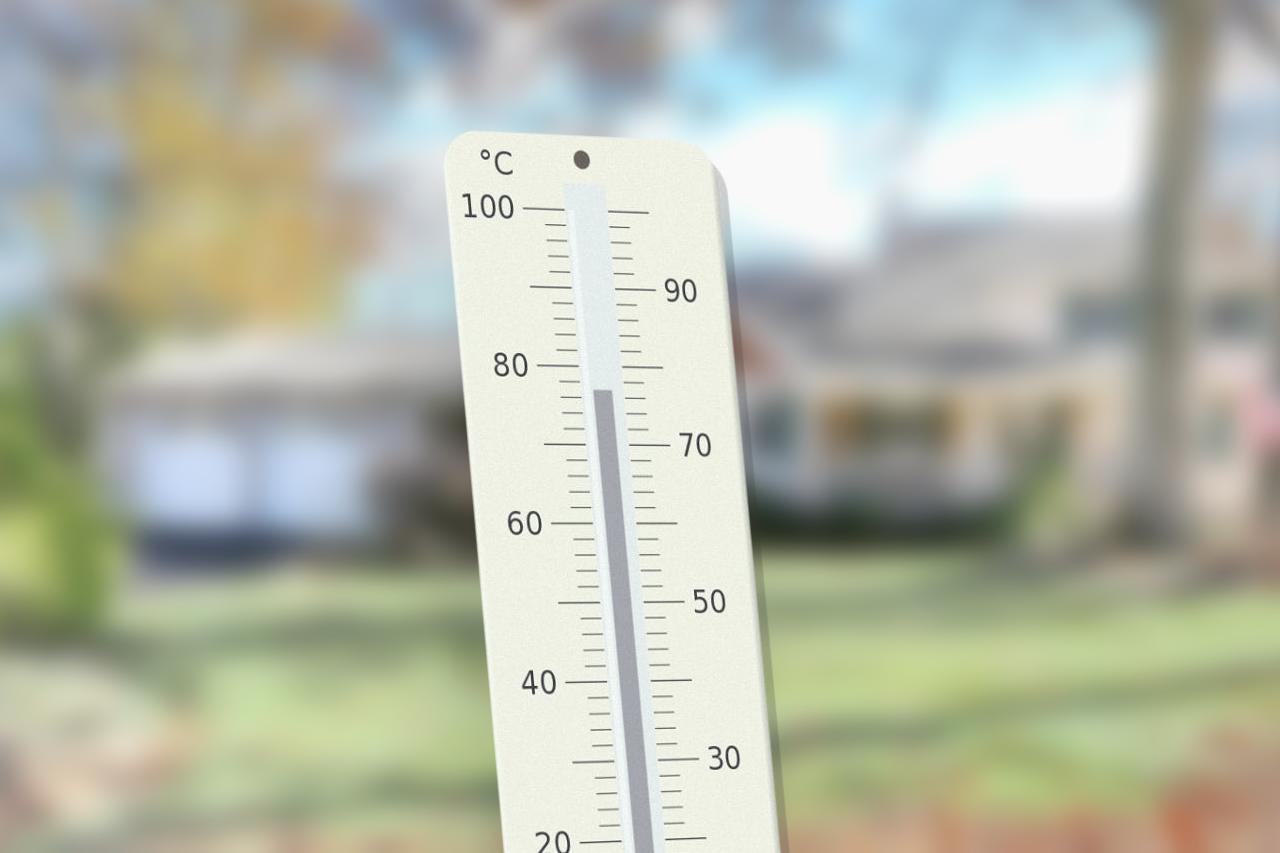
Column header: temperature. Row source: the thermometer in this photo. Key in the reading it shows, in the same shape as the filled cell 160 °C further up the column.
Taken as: 77 °C
